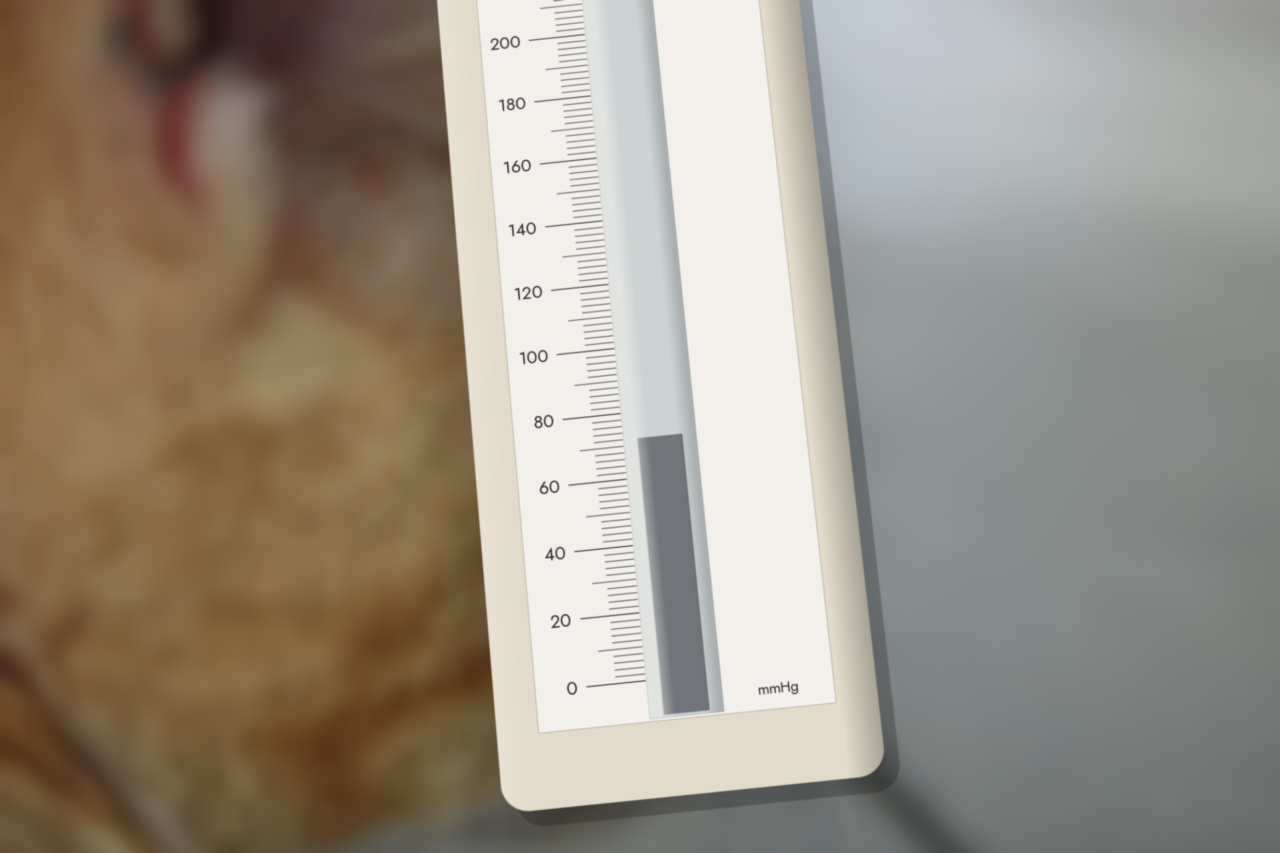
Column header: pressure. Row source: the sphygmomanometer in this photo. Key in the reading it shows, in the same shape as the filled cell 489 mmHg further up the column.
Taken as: 72 mmHg
